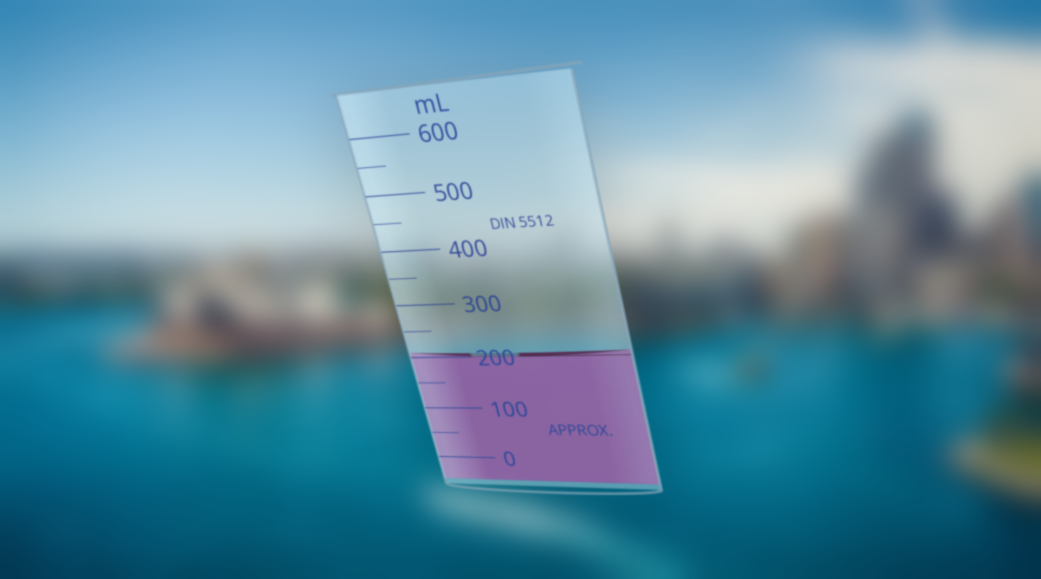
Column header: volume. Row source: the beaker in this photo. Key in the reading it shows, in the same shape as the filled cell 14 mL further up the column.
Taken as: 200 mL
